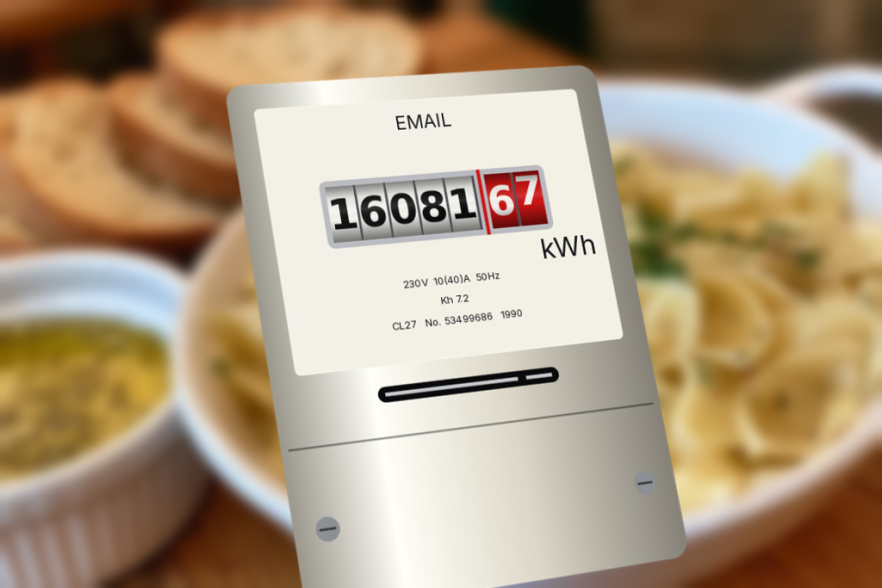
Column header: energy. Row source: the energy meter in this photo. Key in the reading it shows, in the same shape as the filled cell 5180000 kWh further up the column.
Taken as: 16081.67 kWh
